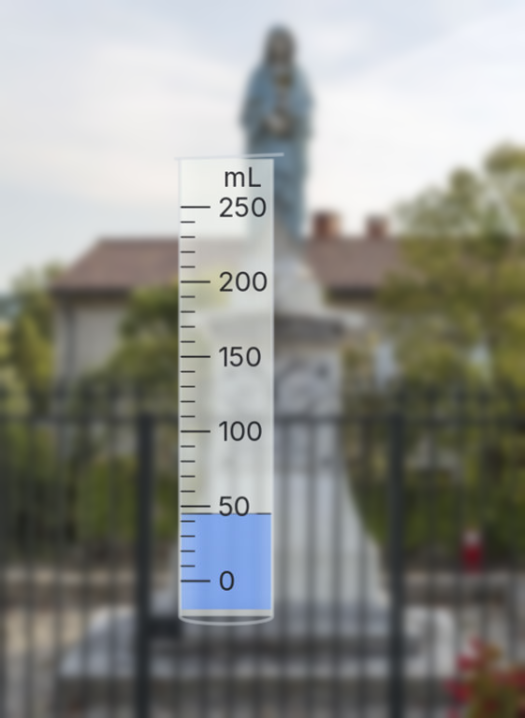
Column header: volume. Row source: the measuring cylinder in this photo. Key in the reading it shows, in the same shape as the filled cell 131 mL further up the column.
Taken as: 45 mL
